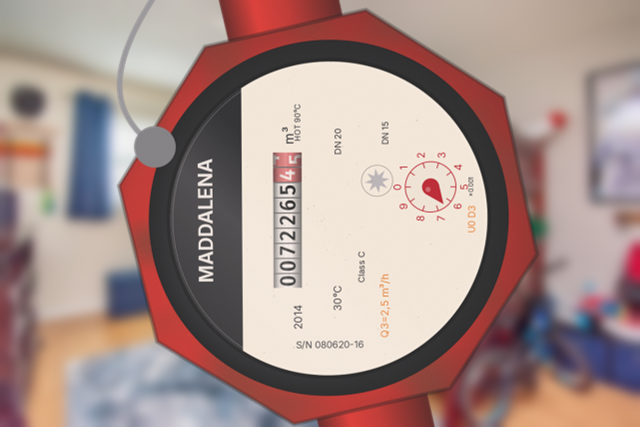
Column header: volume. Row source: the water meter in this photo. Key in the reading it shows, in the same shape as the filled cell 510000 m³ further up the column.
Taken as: 72265.446 m³
